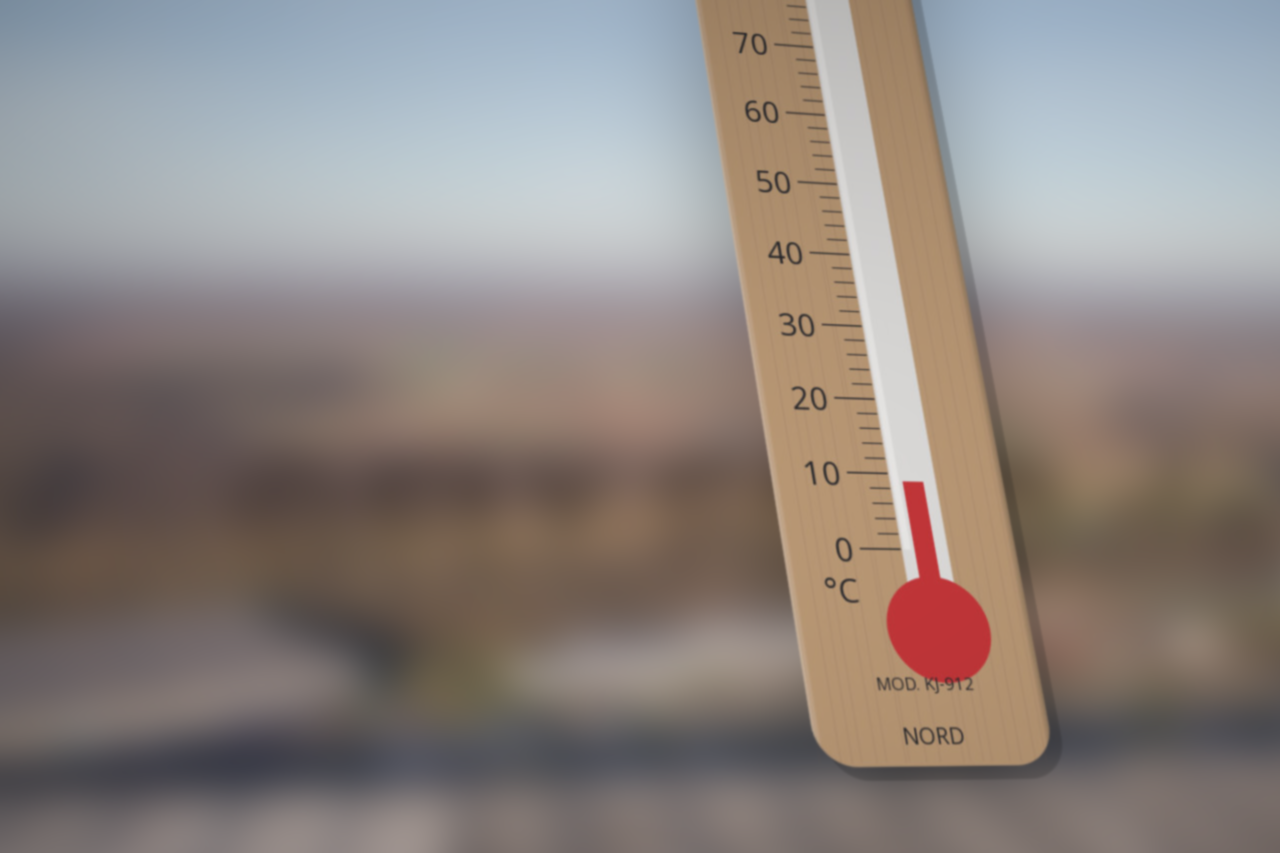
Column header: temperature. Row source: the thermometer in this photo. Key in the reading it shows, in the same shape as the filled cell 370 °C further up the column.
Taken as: 9 °C
